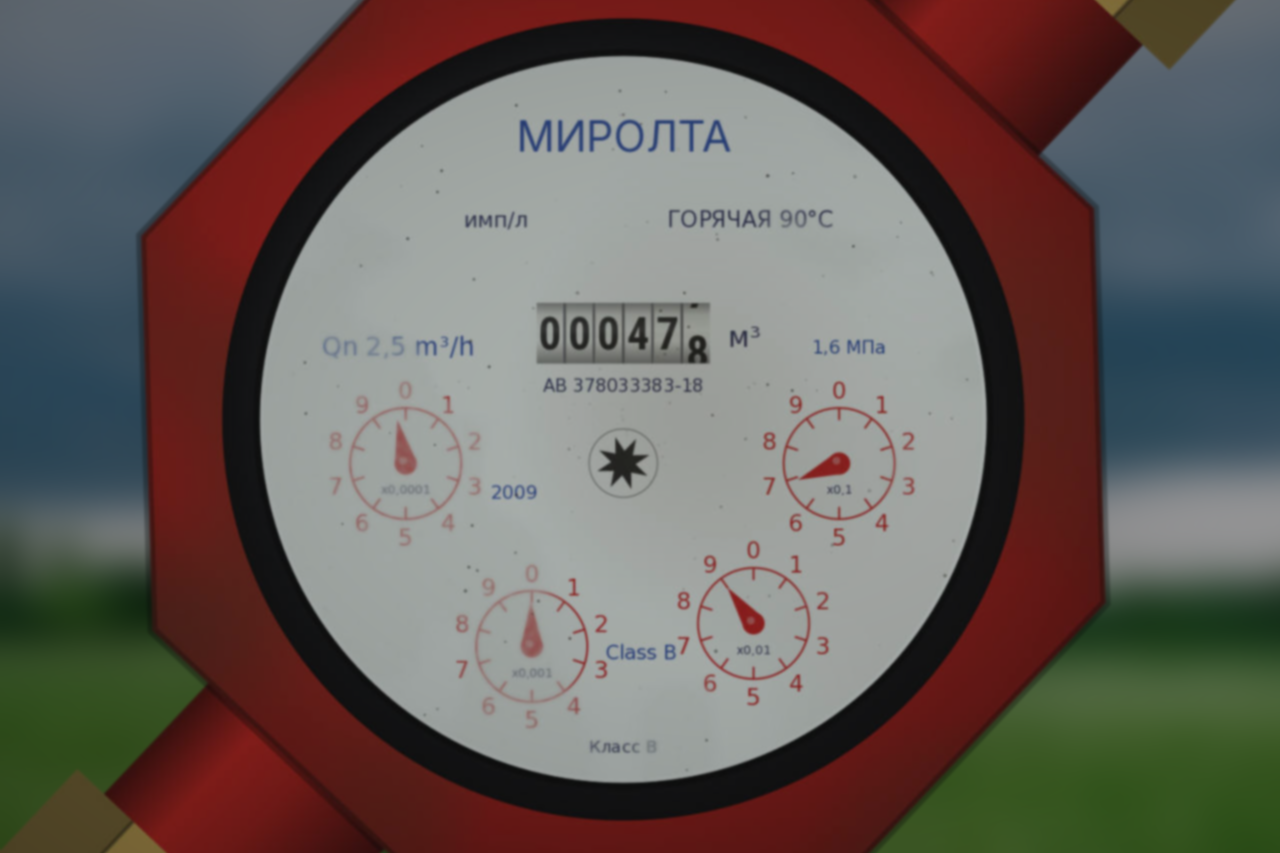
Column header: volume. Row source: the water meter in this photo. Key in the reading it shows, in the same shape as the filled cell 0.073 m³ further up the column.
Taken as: 477.6899 m³
